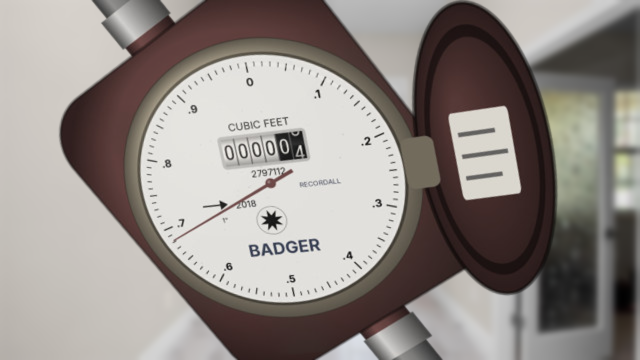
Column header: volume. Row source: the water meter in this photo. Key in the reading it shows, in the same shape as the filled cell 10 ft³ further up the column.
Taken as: 3.68 ft³
